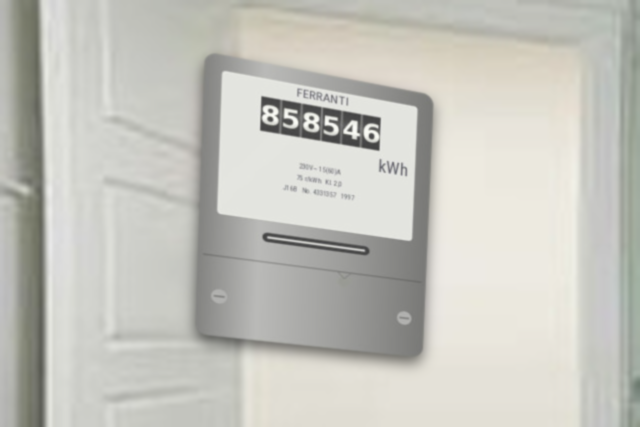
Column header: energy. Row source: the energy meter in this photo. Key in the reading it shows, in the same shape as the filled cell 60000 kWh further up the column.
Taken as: 858546 kWh
